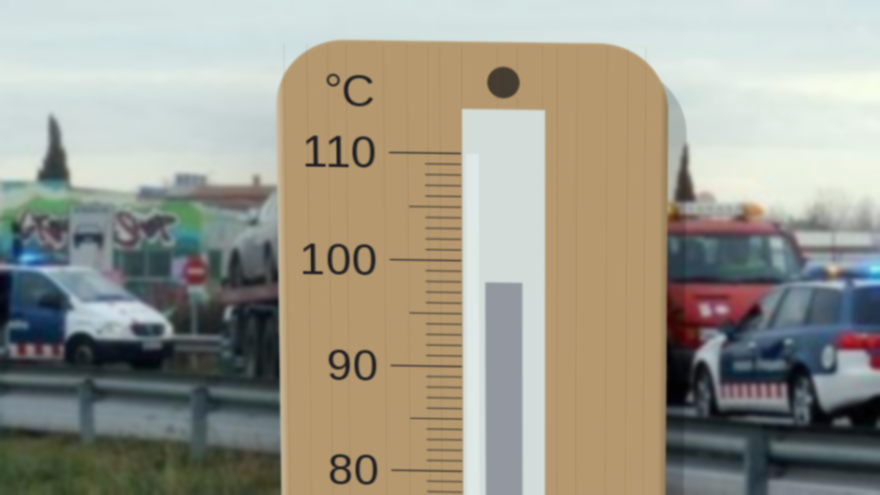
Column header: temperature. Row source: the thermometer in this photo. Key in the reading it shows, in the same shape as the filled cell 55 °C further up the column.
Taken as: 98 °C
